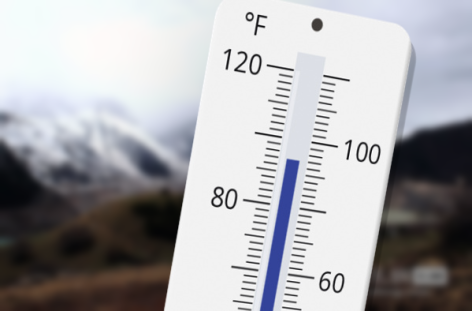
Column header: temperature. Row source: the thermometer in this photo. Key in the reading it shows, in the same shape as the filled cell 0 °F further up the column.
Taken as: 94 °F
